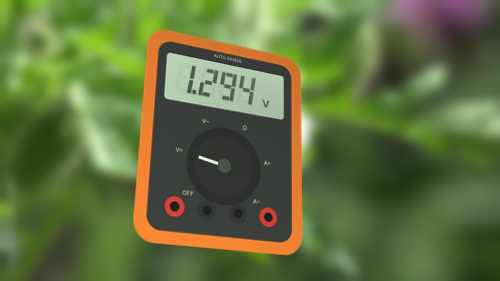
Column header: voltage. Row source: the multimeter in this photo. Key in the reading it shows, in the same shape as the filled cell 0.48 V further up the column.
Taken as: 1.294 V
